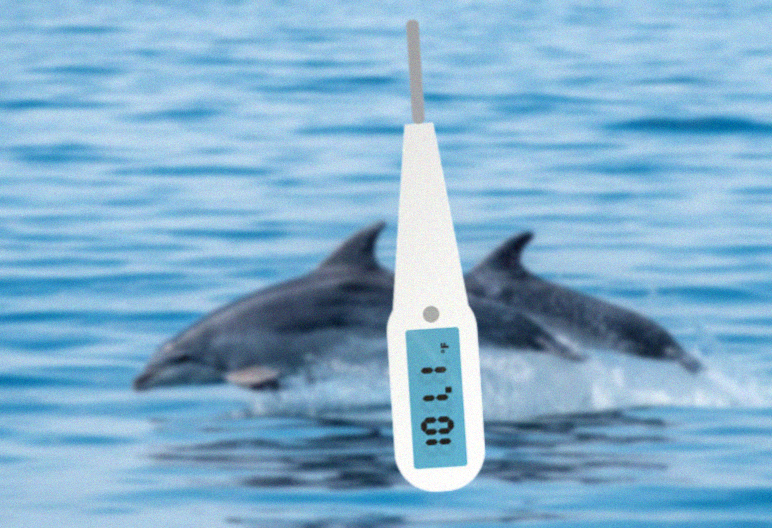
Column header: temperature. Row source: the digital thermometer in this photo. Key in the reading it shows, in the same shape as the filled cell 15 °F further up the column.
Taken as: 101.1 °F
